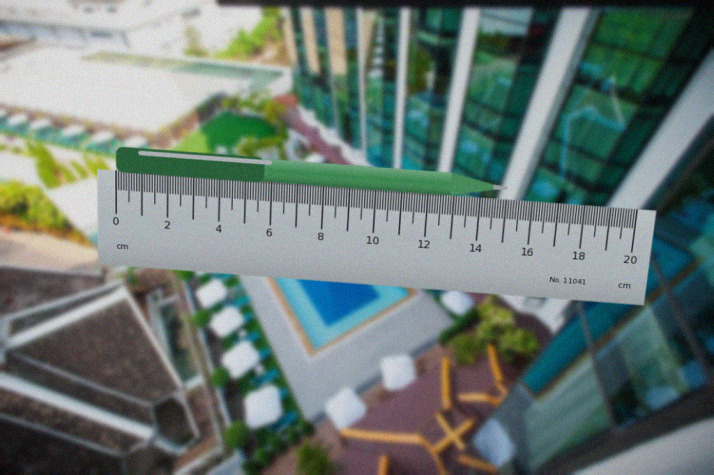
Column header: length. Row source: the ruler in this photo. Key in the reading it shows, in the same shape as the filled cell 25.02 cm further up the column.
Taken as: 15 cm
